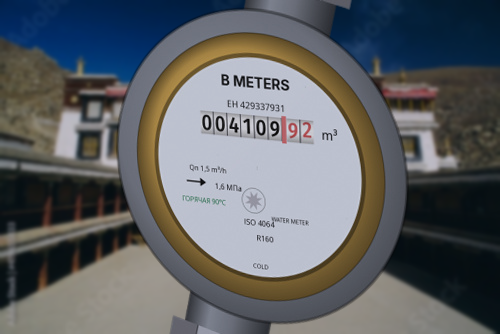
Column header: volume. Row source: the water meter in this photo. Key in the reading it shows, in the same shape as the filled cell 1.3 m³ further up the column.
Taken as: 4109.92 m³
